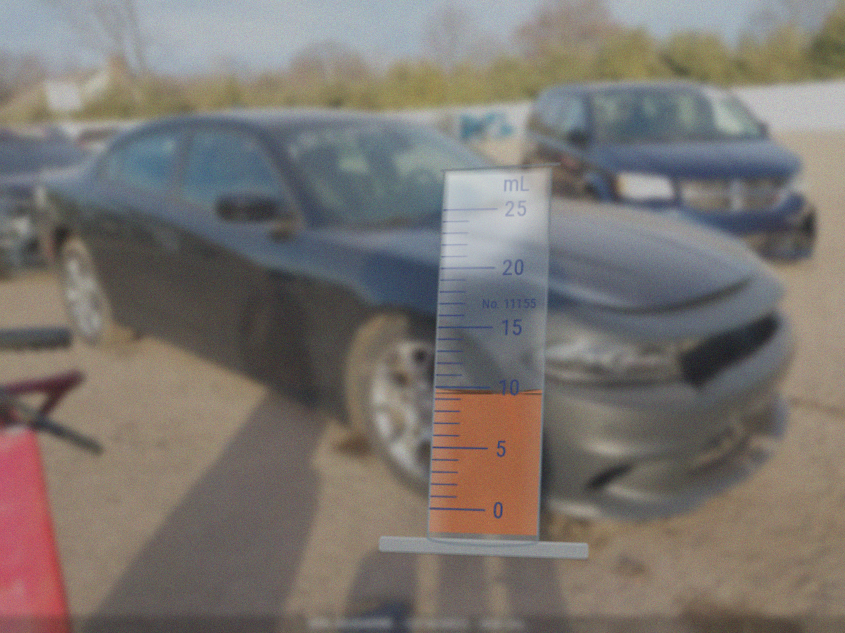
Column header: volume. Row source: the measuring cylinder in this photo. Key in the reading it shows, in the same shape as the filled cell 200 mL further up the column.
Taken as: 9.5 mL
